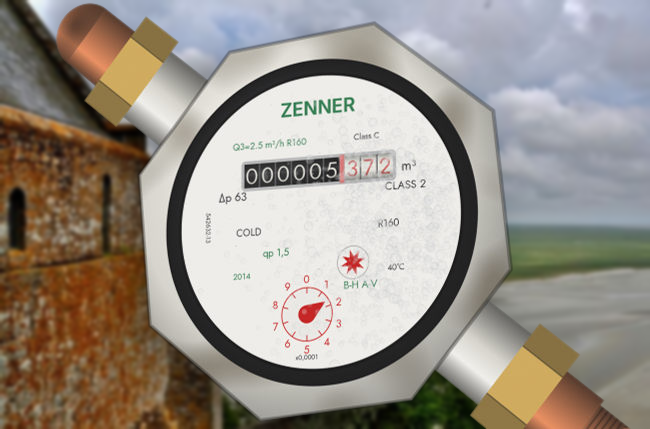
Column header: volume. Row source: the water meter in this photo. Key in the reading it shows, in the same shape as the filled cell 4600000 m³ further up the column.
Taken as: 5.3721 m³
